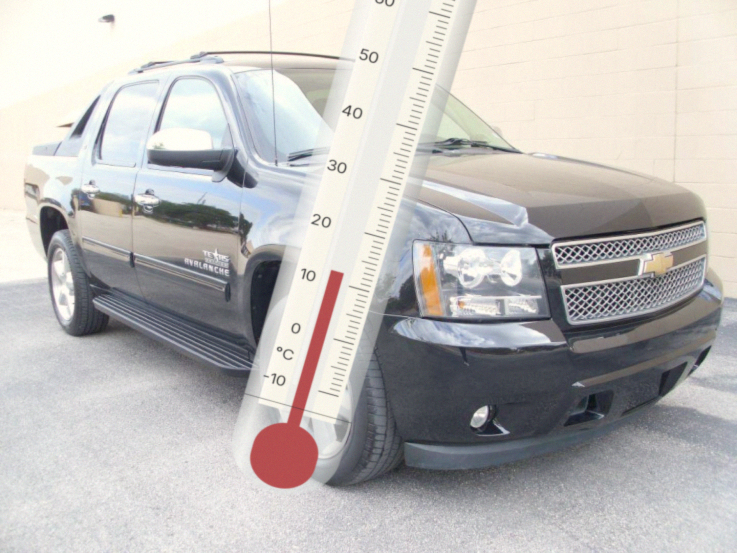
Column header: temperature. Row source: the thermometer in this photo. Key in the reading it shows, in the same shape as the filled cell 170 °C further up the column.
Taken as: 12 °C
